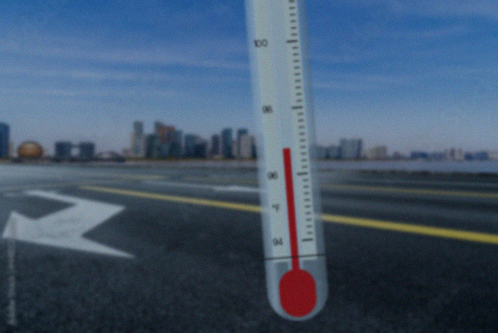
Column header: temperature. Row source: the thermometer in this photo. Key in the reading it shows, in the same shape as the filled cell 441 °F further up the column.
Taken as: 96.8 °F
